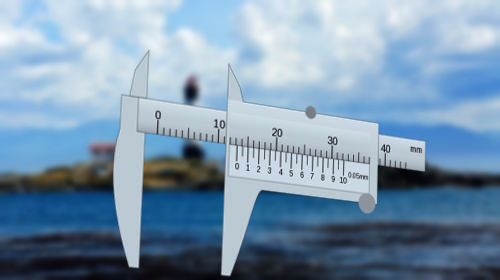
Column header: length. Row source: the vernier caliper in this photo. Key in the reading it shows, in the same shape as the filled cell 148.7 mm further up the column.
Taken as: 13.2 mm
